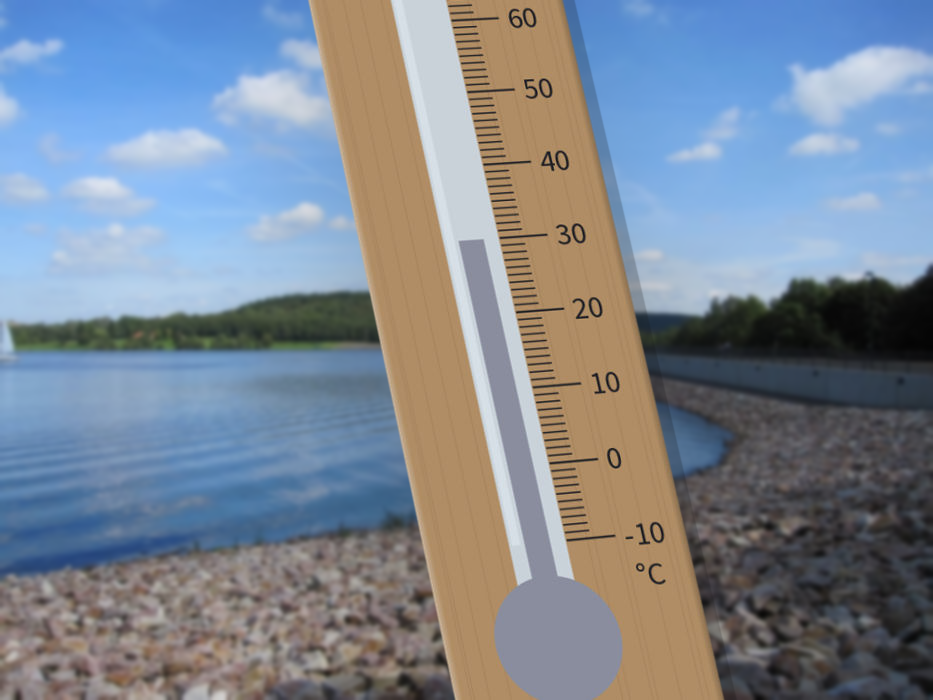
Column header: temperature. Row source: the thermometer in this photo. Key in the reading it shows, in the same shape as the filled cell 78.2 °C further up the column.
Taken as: 30 °C
